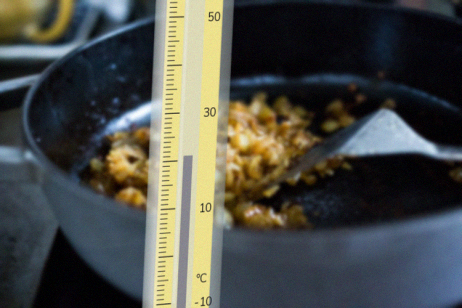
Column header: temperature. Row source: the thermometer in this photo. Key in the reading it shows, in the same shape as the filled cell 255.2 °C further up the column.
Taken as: 21 °C
